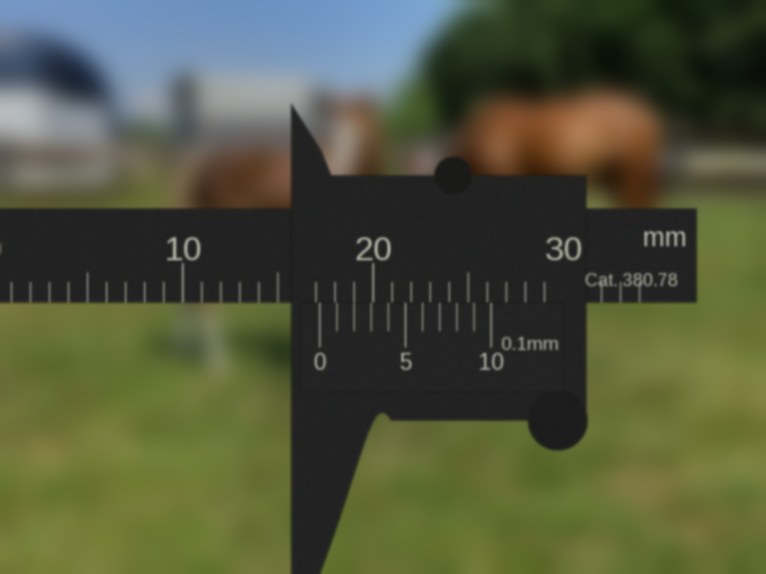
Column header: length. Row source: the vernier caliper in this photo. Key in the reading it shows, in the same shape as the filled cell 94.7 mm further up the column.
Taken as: 17.2 mm
